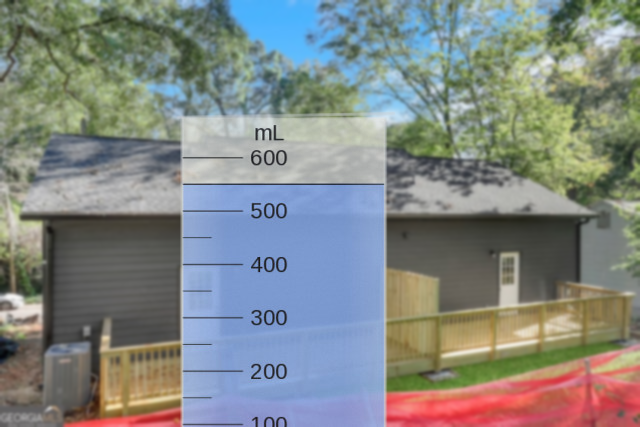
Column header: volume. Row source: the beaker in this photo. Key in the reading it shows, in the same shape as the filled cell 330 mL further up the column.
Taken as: 550 mL
